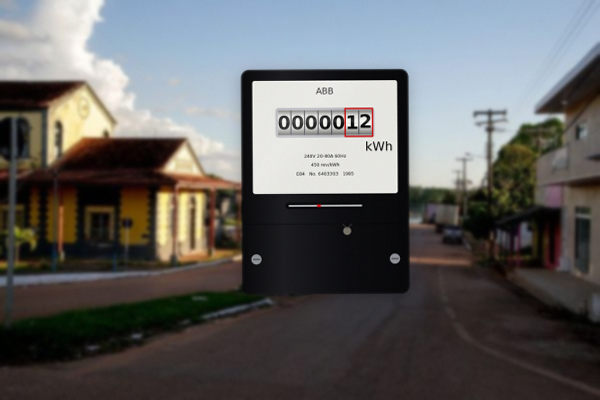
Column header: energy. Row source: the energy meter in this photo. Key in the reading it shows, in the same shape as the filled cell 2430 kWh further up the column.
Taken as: 0.12 kWh
